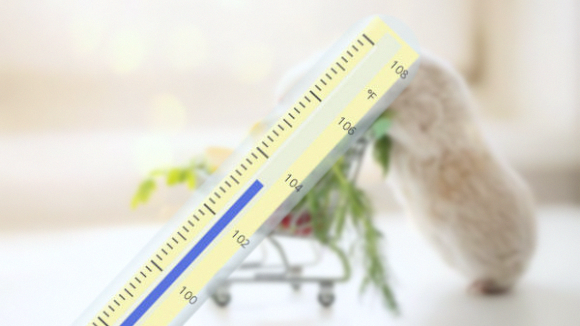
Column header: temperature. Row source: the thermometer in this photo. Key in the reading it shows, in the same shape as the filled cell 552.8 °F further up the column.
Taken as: 103.4 °F
